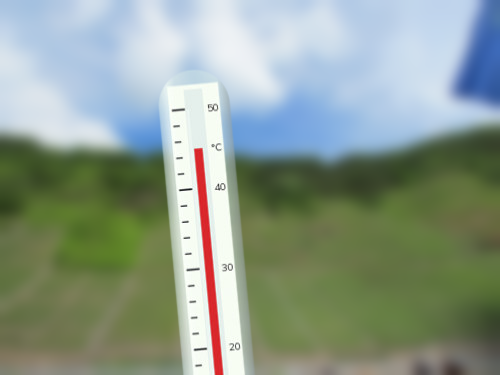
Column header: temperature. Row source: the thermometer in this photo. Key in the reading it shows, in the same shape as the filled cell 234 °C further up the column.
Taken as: 45 °C
